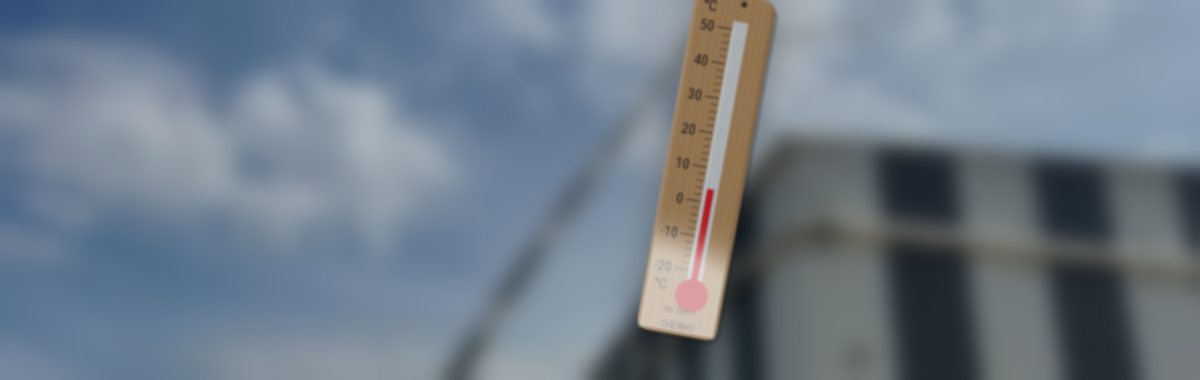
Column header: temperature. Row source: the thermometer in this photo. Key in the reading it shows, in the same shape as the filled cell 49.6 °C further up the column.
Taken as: 4 °C
